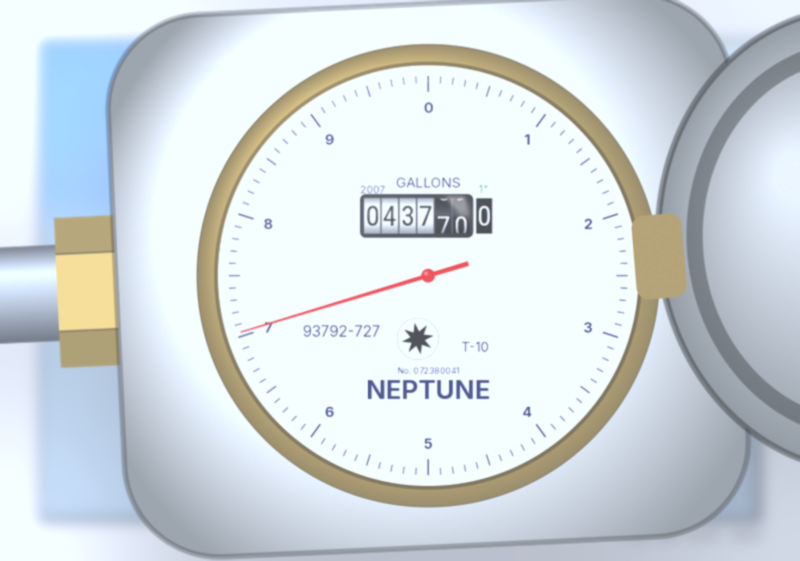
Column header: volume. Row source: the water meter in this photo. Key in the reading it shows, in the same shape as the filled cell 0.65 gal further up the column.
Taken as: 437697.0 gal
